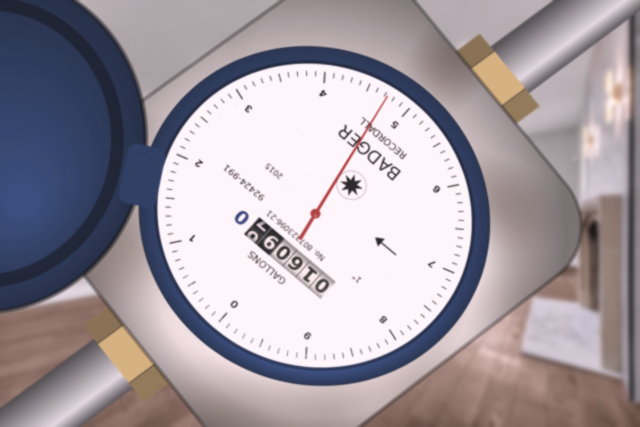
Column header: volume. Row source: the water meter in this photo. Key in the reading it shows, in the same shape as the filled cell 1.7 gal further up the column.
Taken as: 160964.7 gal
